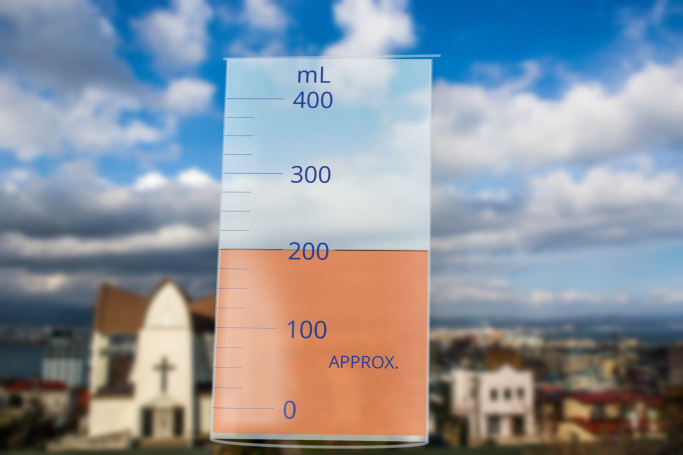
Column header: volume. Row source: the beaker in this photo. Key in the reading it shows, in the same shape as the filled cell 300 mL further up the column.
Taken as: 200 mL
